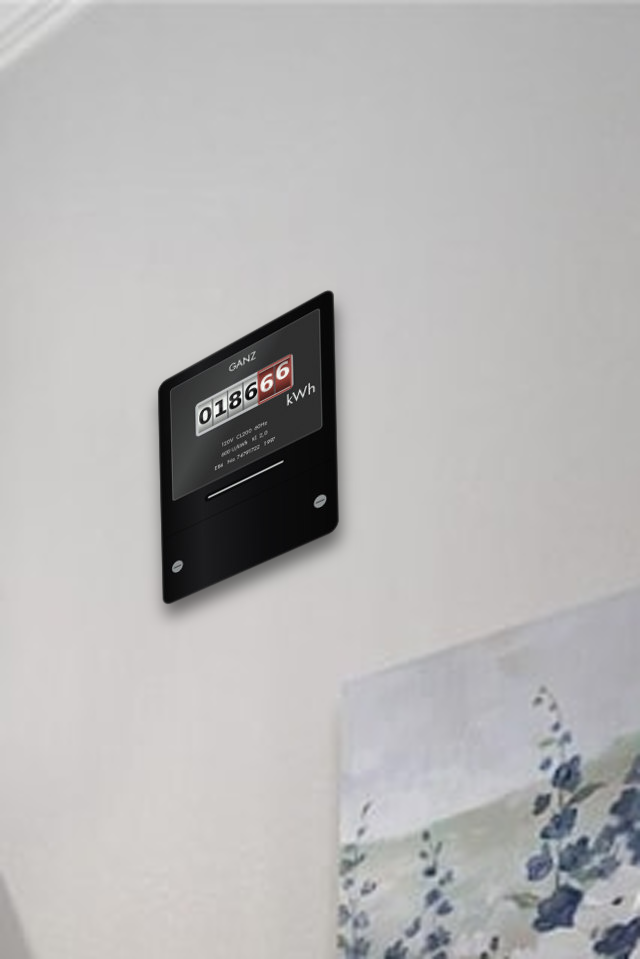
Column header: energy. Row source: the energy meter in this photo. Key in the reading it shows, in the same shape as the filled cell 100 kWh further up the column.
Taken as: 186.66 kWh
